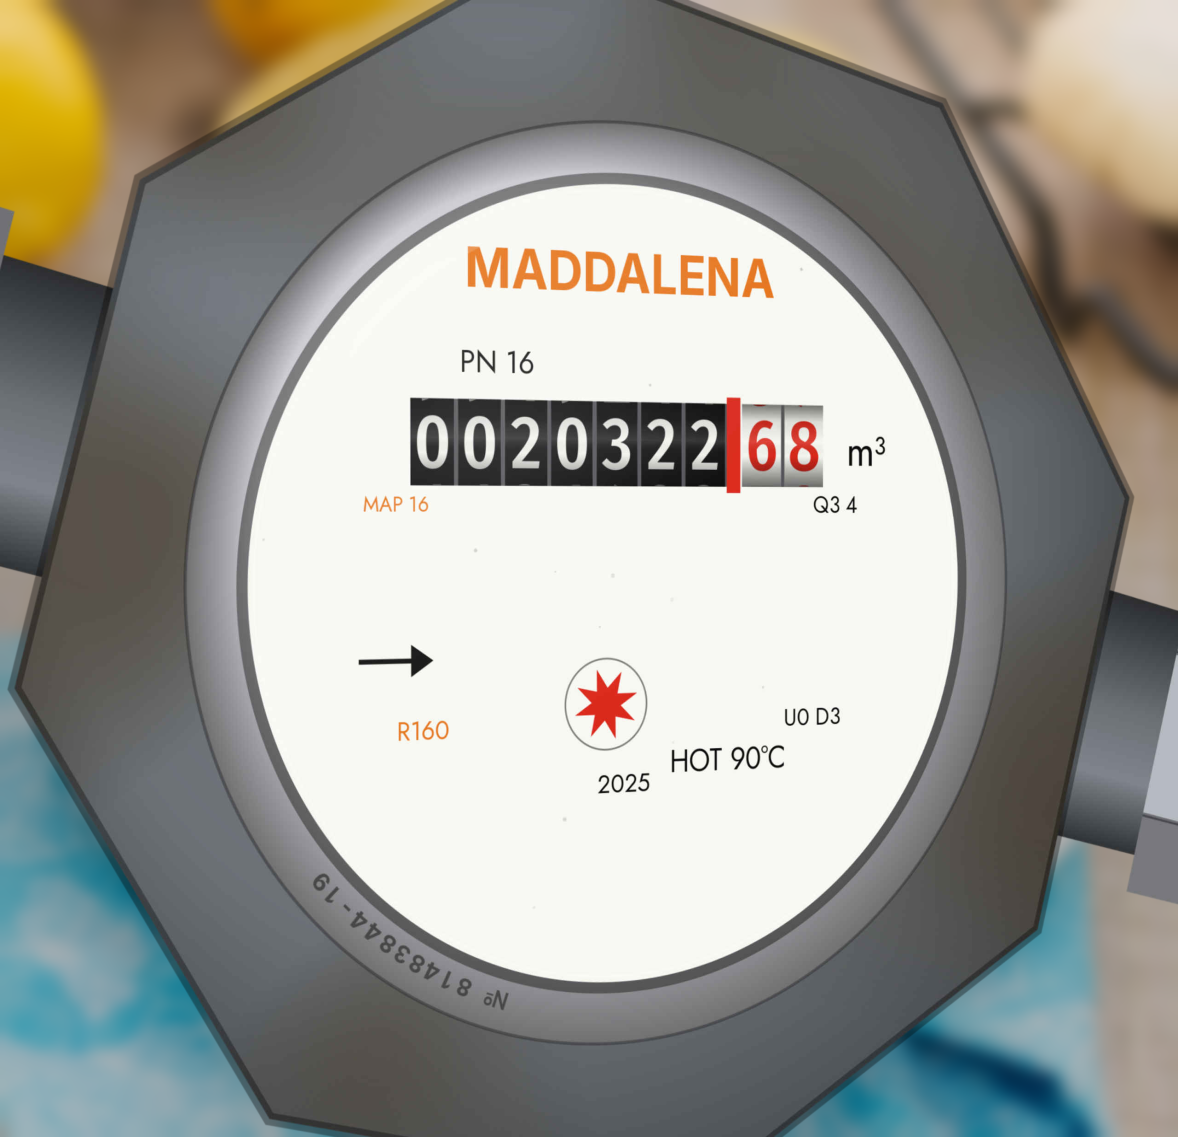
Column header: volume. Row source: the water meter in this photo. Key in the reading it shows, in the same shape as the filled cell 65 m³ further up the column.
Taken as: 20322.68 m³
